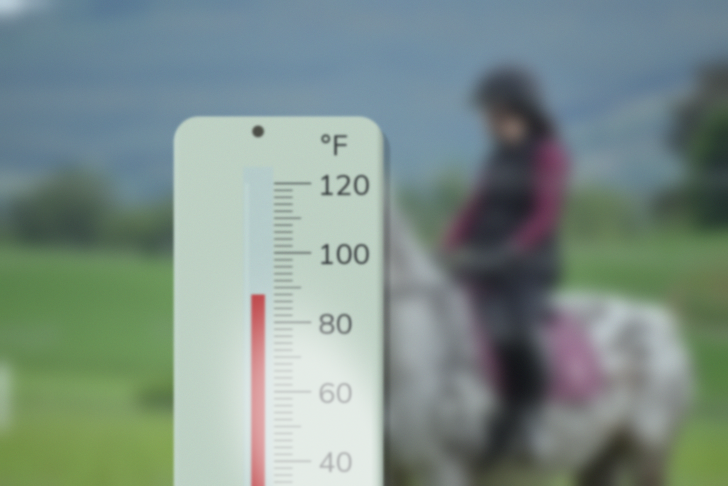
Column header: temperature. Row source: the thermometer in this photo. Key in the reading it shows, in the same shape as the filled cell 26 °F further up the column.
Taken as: 88 °F
